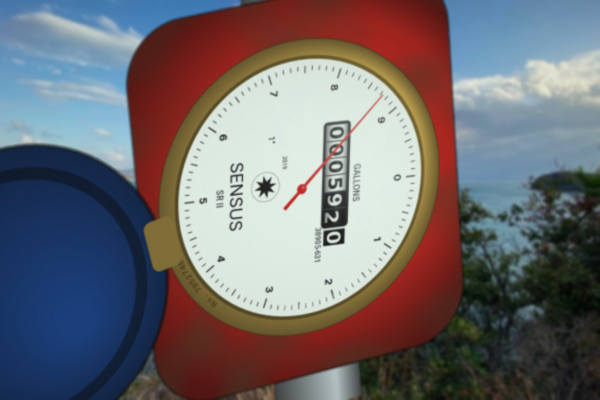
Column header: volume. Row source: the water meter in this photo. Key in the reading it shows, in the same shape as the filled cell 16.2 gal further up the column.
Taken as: 5918.7 gal
